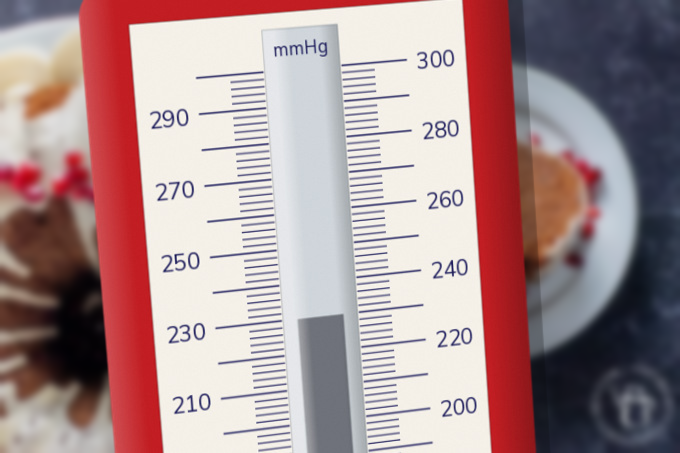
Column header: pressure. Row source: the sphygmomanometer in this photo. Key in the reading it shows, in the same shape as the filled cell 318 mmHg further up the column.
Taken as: 230 mmHg
